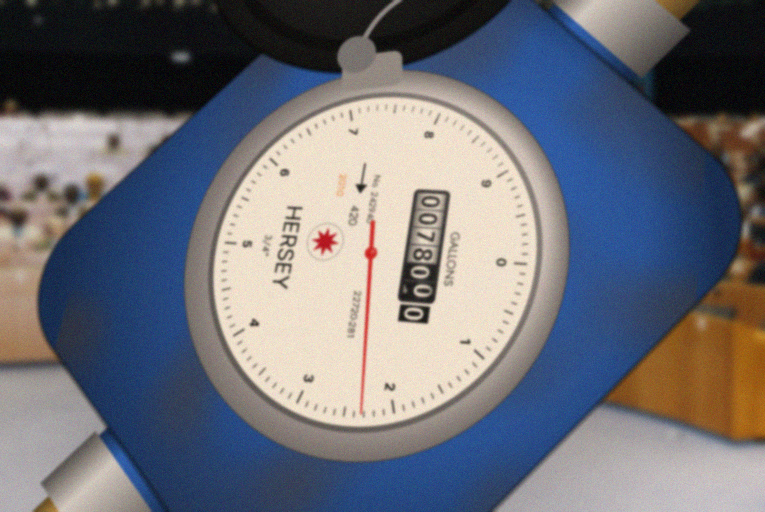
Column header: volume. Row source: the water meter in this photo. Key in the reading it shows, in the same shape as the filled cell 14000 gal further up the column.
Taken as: 78002.3 gal
